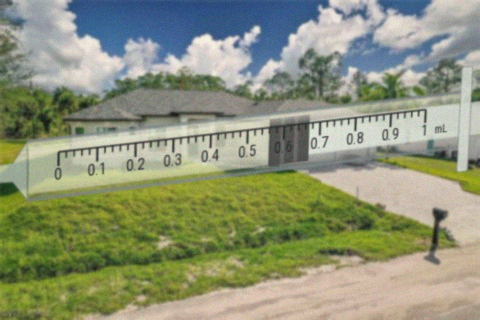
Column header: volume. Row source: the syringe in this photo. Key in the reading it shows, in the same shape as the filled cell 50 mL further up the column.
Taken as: 0.56 mL
